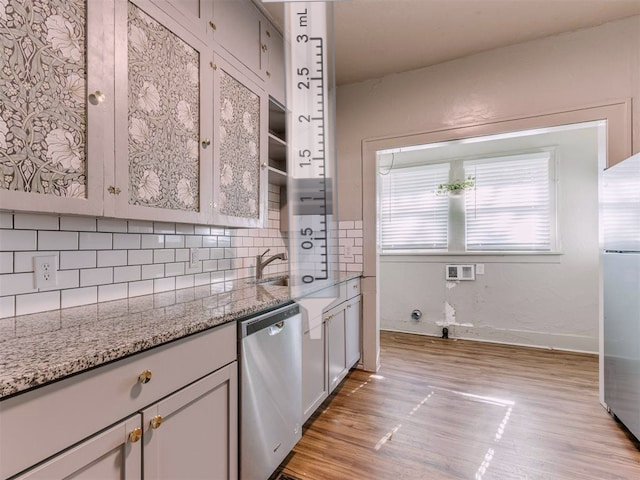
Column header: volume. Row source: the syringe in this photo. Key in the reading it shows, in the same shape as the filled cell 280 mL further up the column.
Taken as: 0.8 mL
